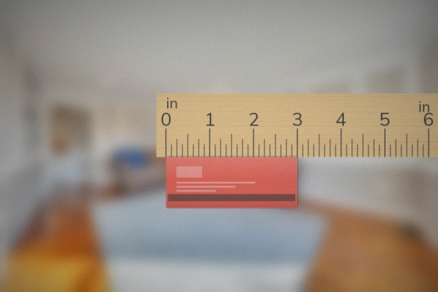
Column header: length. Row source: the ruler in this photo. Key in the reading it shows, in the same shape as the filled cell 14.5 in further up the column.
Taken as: 3 in
